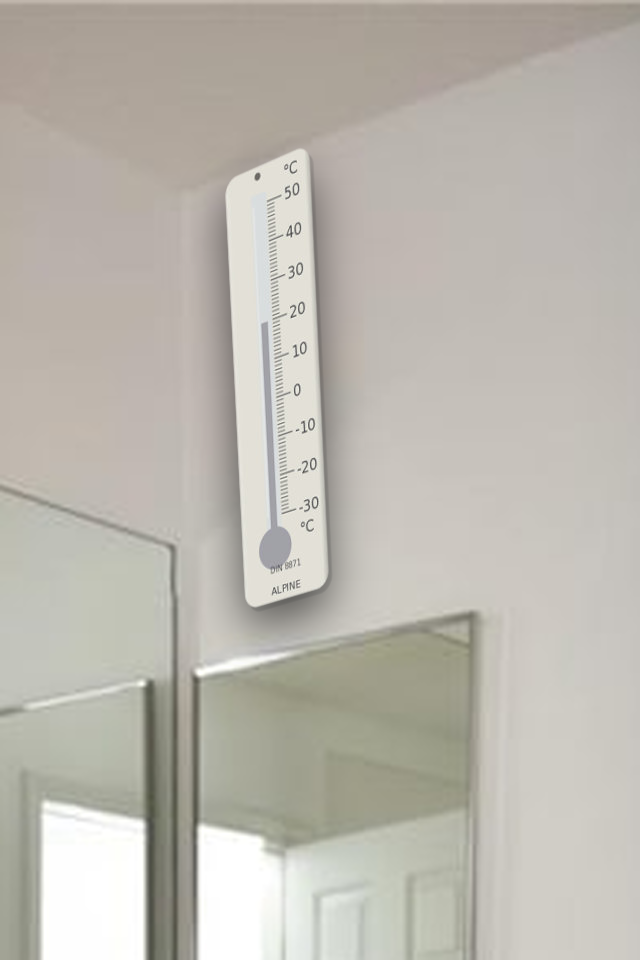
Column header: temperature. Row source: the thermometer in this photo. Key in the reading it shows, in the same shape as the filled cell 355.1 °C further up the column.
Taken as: 20 °C
